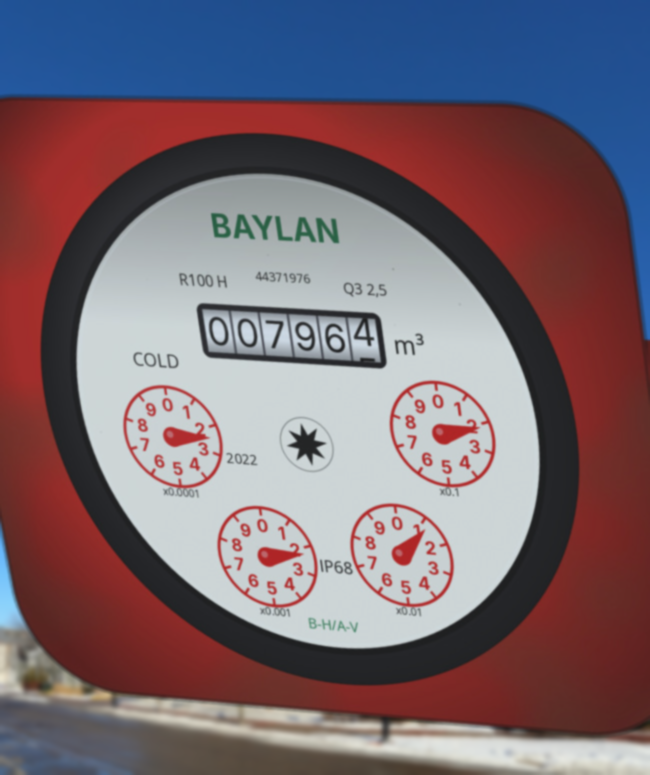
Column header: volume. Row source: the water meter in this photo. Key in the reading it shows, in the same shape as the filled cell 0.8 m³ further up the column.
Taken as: 7964.2122 m³
